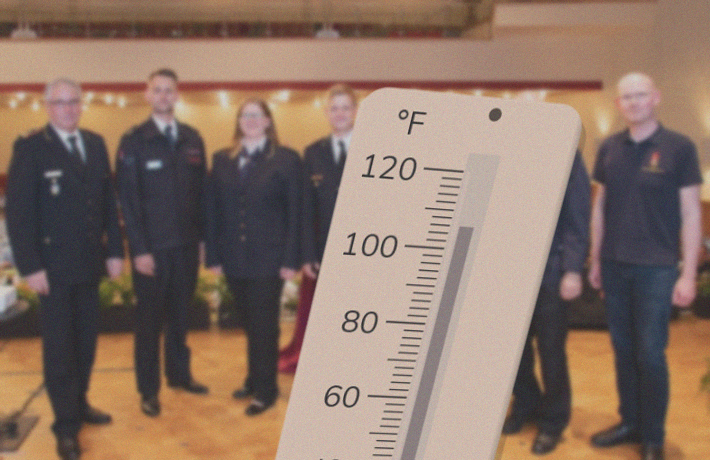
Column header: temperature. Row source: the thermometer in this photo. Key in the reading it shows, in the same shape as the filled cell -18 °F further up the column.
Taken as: 106 °F
